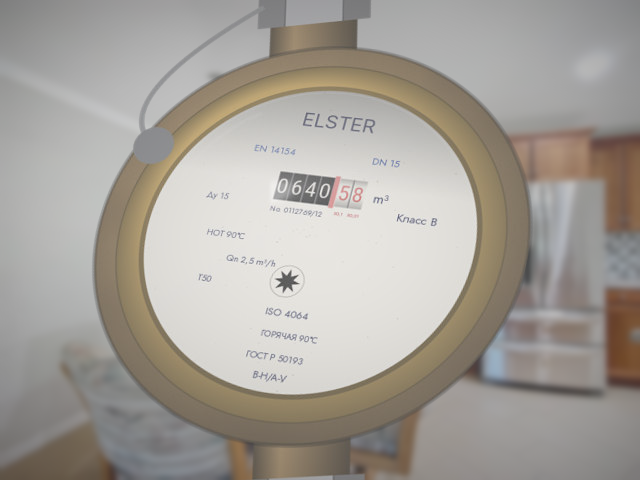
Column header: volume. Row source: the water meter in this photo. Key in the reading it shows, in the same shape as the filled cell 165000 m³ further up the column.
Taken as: 640.58 m³
